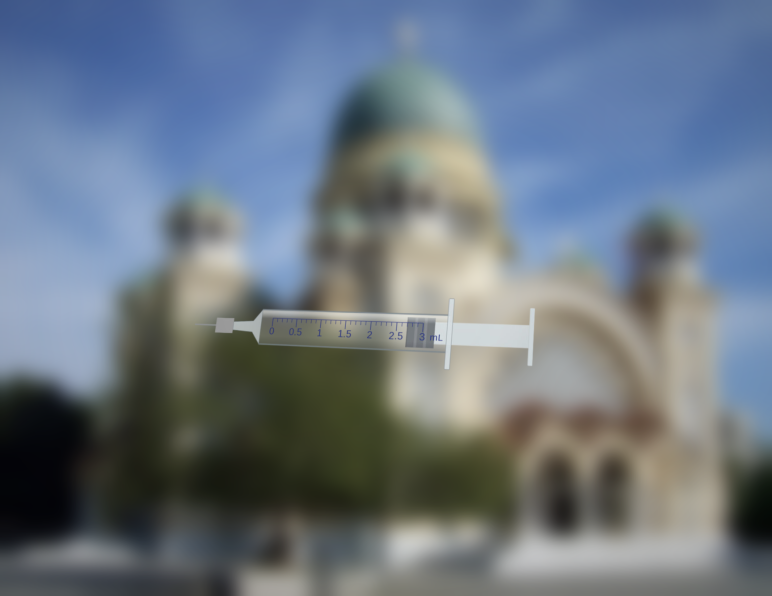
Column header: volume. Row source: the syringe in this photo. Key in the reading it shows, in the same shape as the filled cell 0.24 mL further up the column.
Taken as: 2.7 mL
